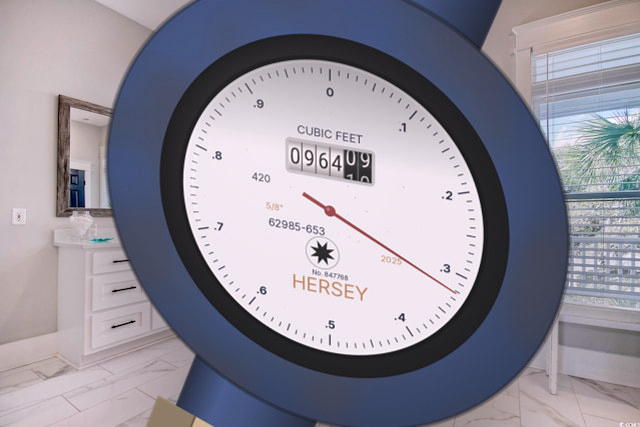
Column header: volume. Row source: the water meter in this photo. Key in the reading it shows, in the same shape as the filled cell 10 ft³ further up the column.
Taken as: 96409.32 ft³
